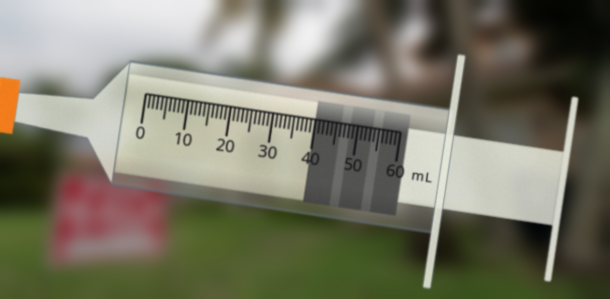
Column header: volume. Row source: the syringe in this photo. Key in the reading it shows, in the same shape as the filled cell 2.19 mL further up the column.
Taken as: 40 mL
